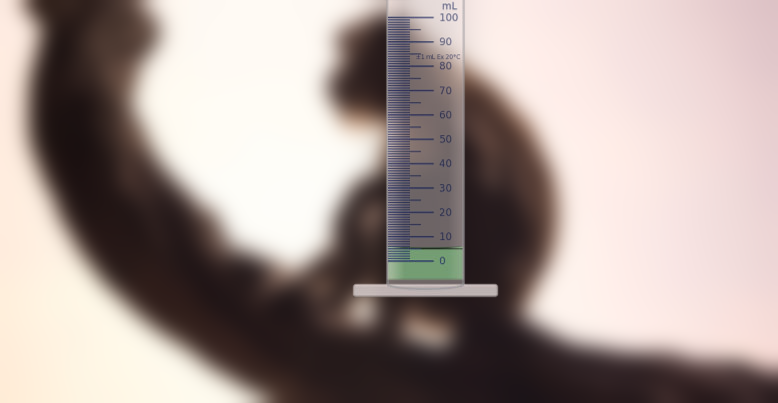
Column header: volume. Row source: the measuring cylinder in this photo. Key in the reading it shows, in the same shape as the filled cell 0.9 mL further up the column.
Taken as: 5 mL
